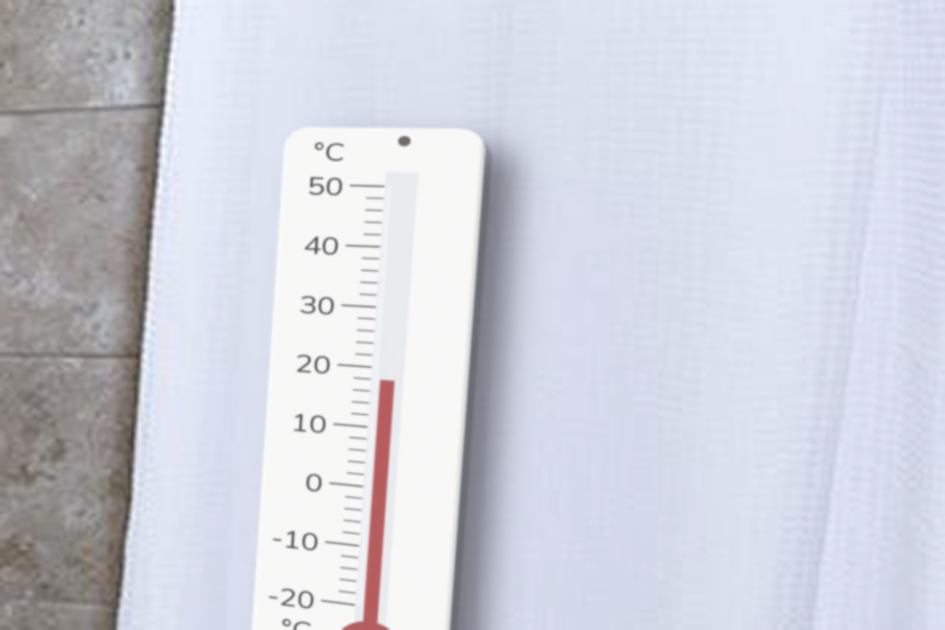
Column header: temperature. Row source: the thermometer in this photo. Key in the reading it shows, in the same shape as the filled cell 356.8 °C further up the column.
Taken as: 18 °C
